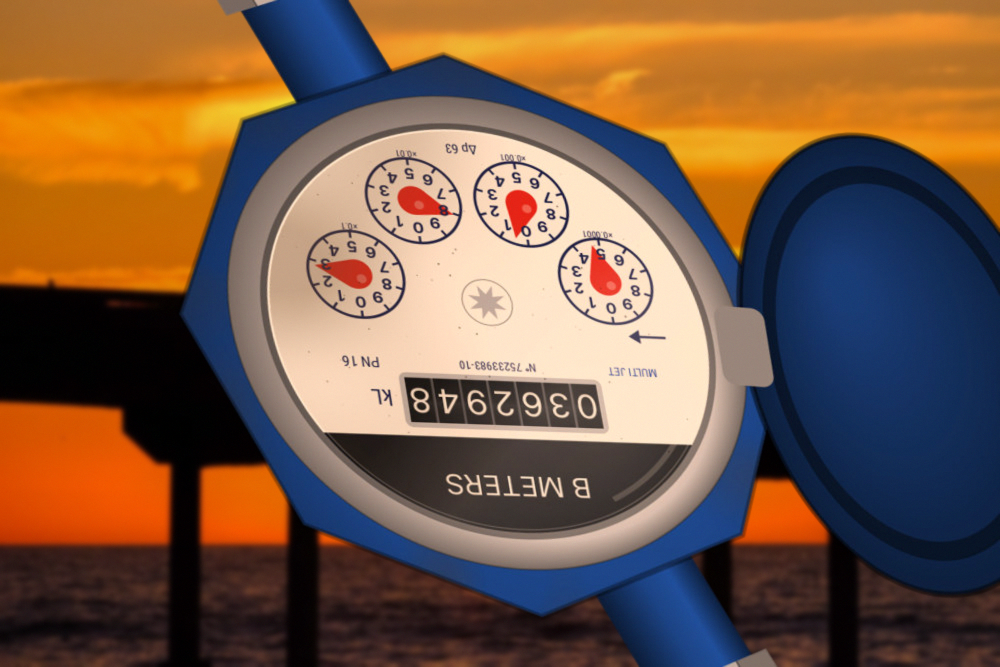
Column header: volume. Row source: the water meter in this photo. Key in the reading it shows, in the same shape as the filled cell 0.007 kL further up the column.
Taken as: 362948.2804 kL
